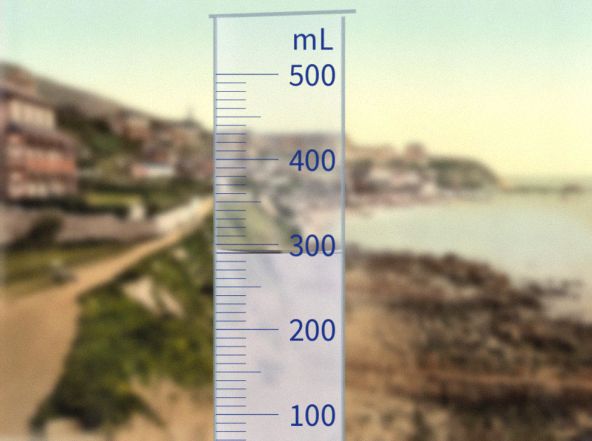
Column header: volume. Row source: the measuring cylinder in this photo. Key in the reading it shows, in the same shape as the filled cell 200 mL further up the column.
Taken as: 290 mL
